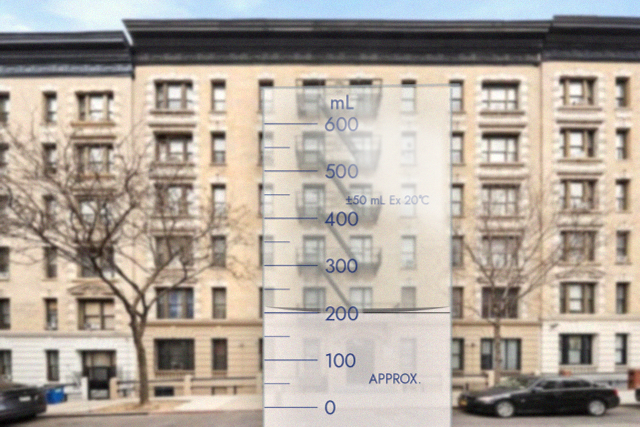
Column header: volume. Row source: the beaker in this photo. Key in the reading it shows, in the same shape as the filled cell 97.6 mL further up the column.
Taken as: 200 mL
